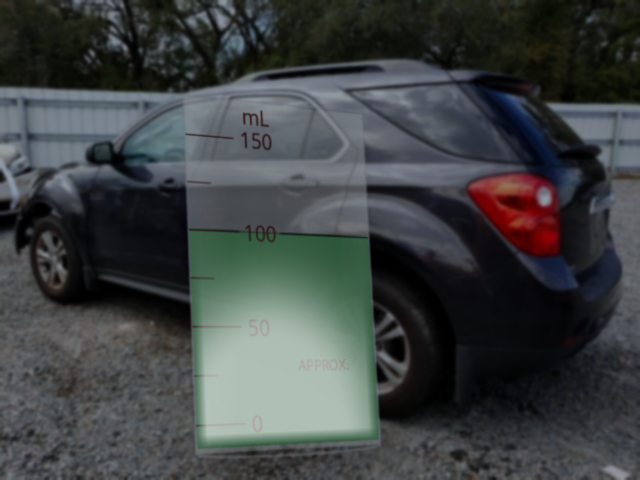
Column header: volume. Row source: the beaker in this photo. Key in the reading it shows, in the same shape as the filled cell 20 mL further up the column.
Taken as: 100 mL
